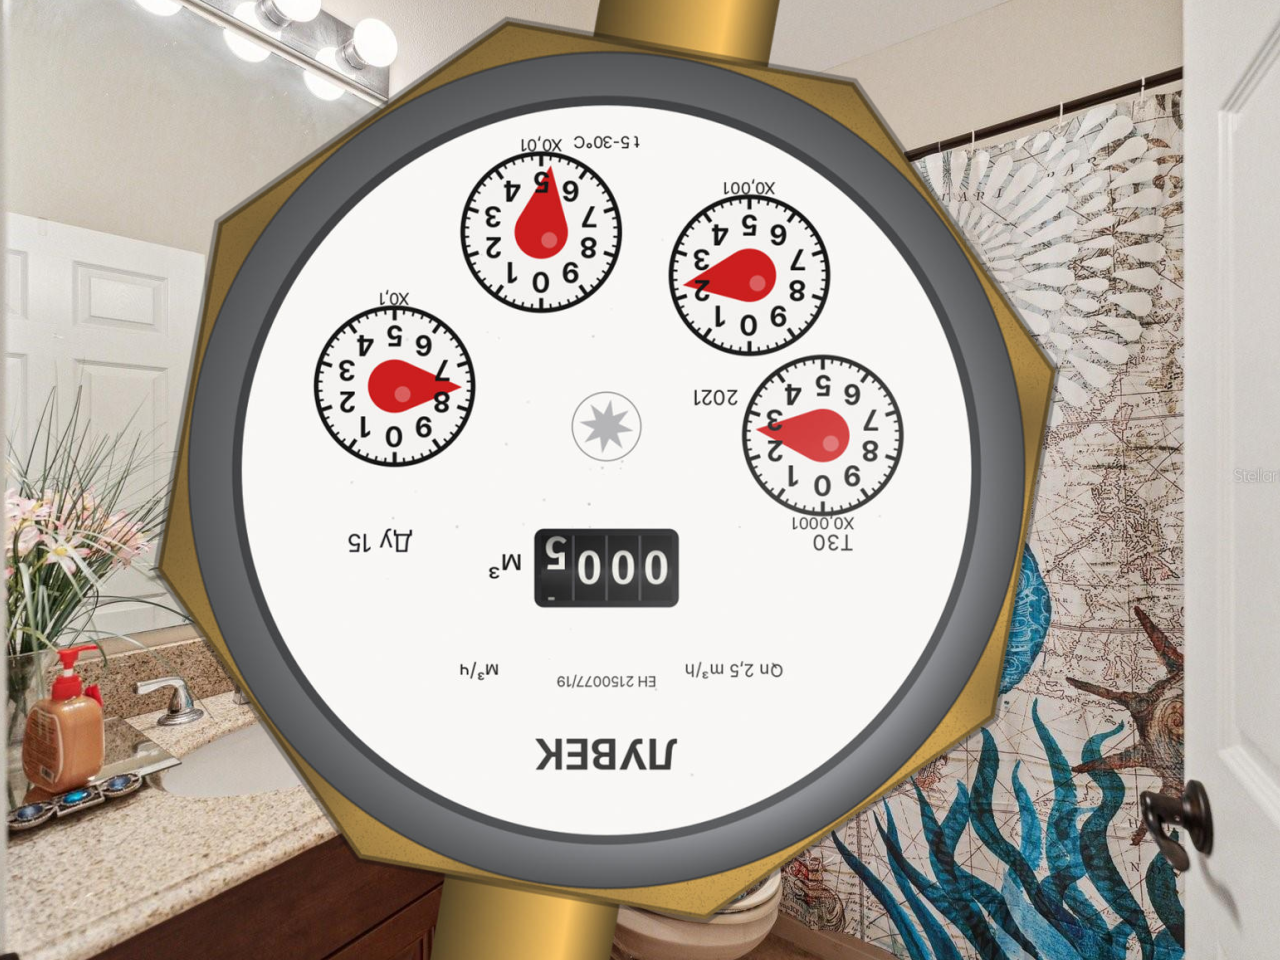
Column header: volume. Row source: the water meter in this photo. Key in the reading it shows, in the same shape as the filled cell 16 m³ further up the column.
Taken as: 4.7522 m³
